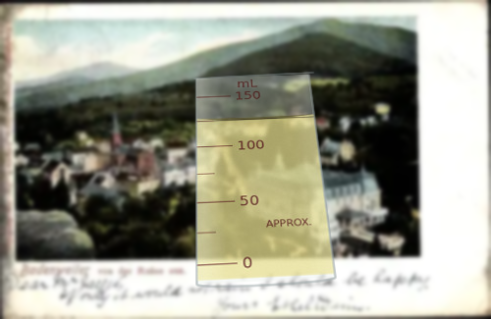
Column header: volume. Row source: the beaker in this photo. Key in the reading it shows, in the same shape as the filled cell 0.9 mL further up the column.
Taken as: 125 mL
